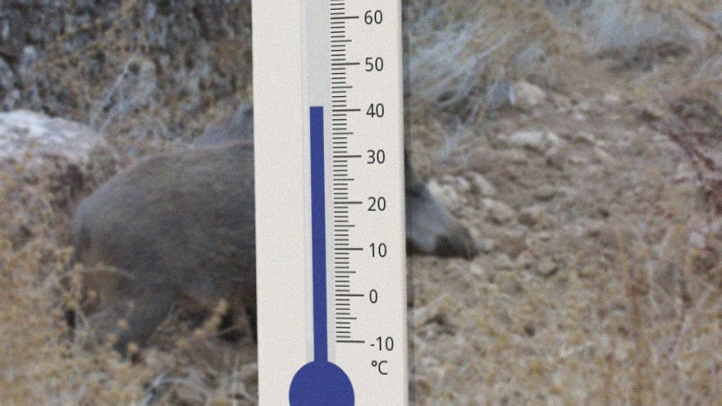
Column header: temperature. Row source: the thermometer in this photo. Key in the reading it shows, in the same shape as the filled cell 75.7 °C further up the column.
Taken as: 41 °C
